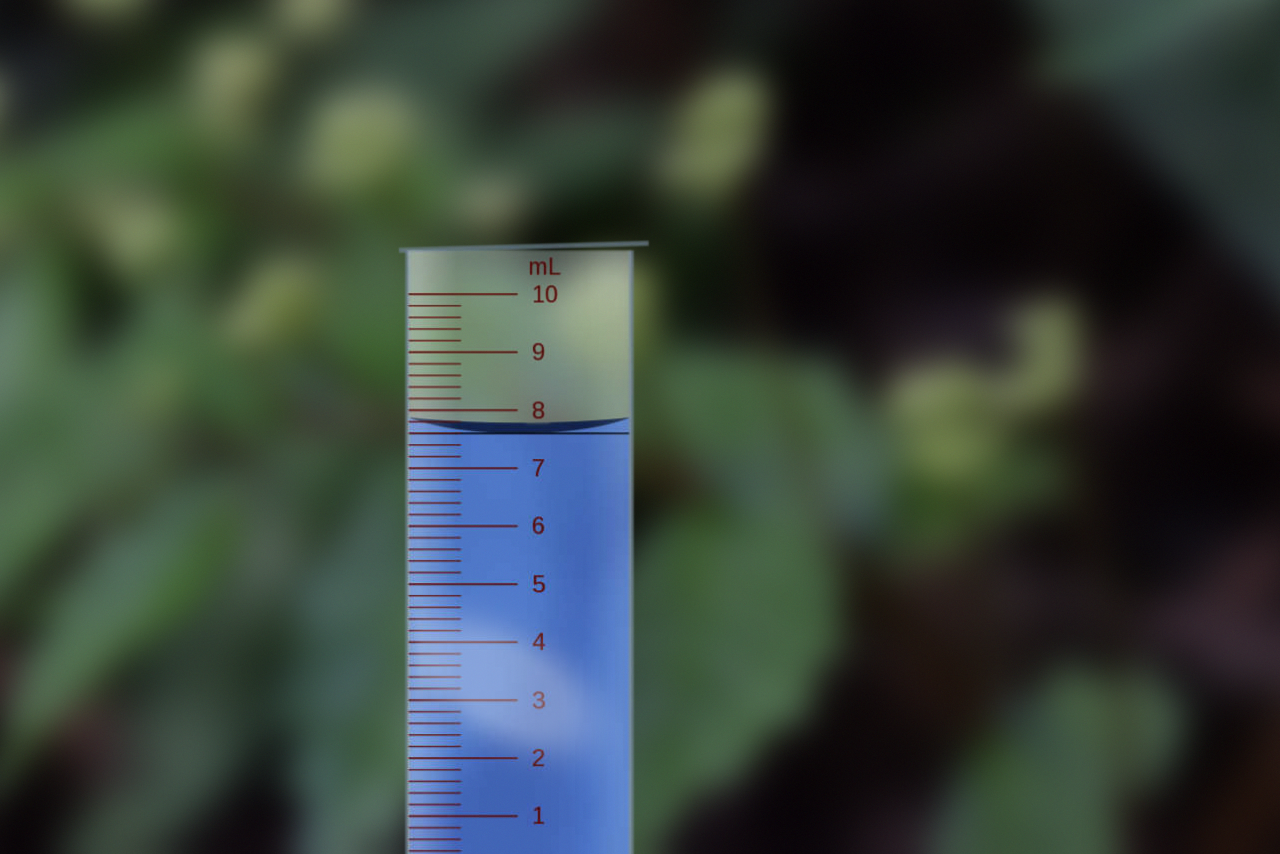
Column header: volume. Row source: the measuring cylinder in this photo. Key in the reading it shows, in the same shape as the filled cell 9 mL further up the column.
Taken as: 7.6 mL
